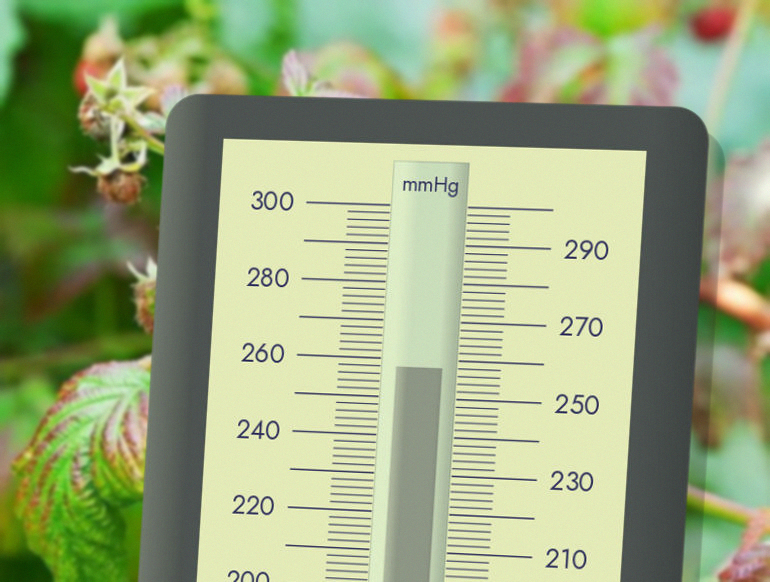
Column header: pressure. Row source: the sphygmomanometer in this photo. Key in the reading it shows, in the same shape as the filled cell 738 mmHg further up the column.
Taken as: 258 mmHg
